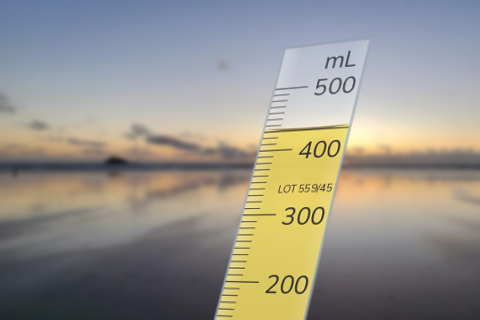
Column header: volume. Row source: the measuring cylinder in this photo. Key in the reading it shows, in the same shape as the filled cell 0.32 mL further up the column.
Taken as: 430 mL
